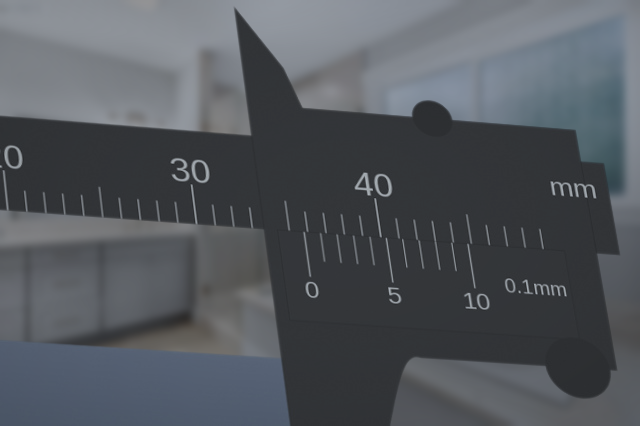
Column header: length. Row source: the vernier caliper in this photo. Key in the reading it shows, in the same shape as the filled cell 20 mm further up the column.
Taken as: 35.8 mm
